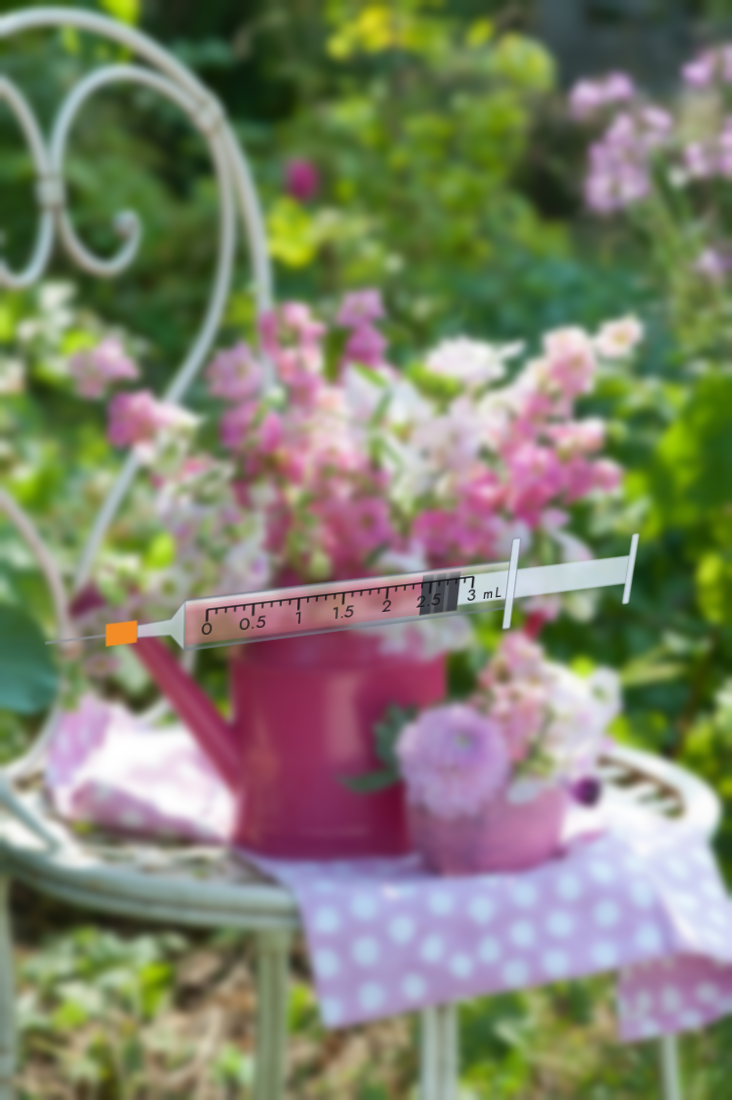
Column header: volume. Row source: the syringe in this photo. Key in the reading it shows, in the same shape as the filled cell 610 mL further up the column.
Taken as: 2.4 mL
